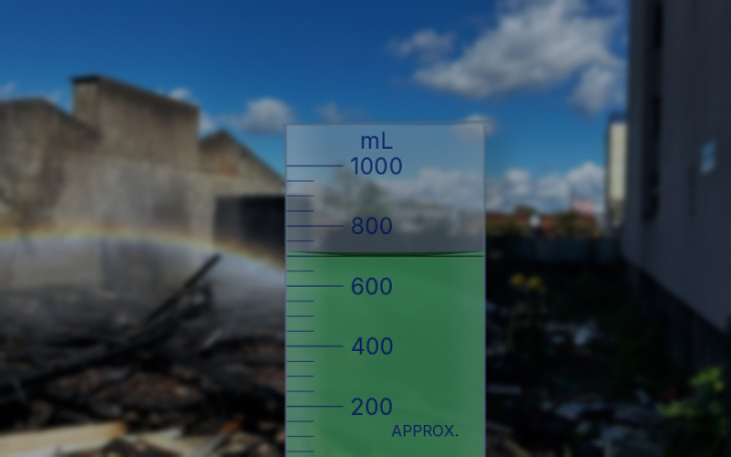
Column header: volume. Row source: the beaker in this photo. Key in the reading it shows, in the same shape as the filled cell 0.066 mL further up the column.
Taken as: 700 mL
